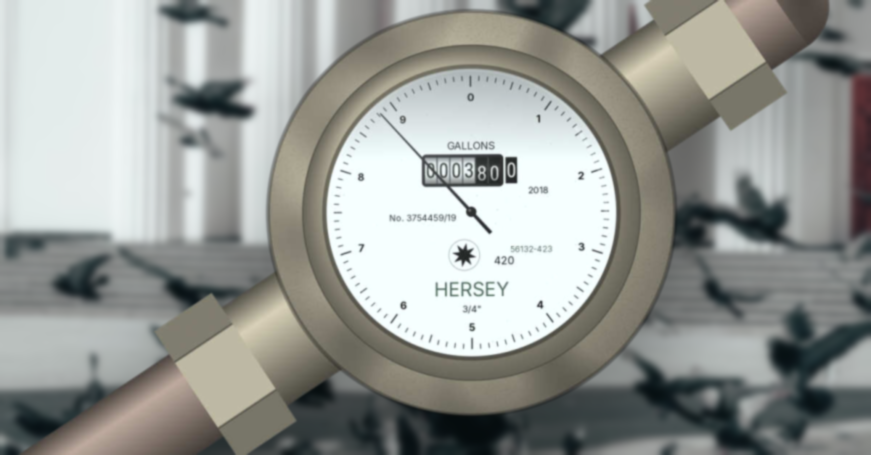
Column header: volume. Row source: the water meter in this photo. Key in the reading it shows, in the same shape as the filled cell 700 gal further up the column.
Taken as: 3798.8 gal
